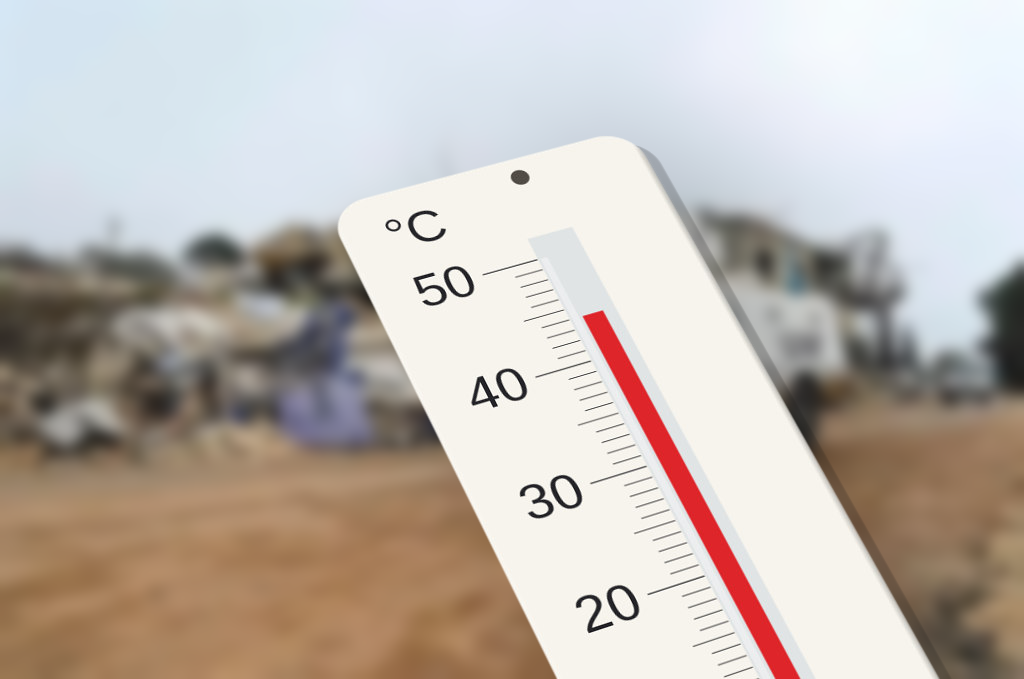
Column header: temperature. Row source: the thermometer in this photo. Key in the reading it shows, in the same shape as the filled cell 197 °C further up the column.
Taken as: 44 °C
